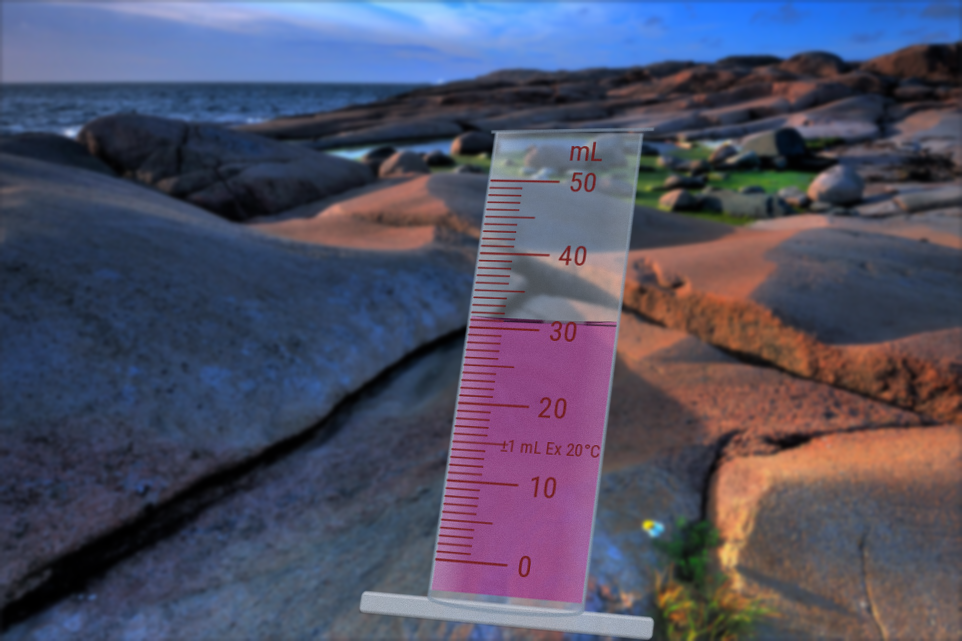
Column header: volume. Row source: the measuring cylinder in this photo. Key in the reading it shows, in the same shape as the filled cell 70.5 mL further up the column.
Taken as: 31 mL
